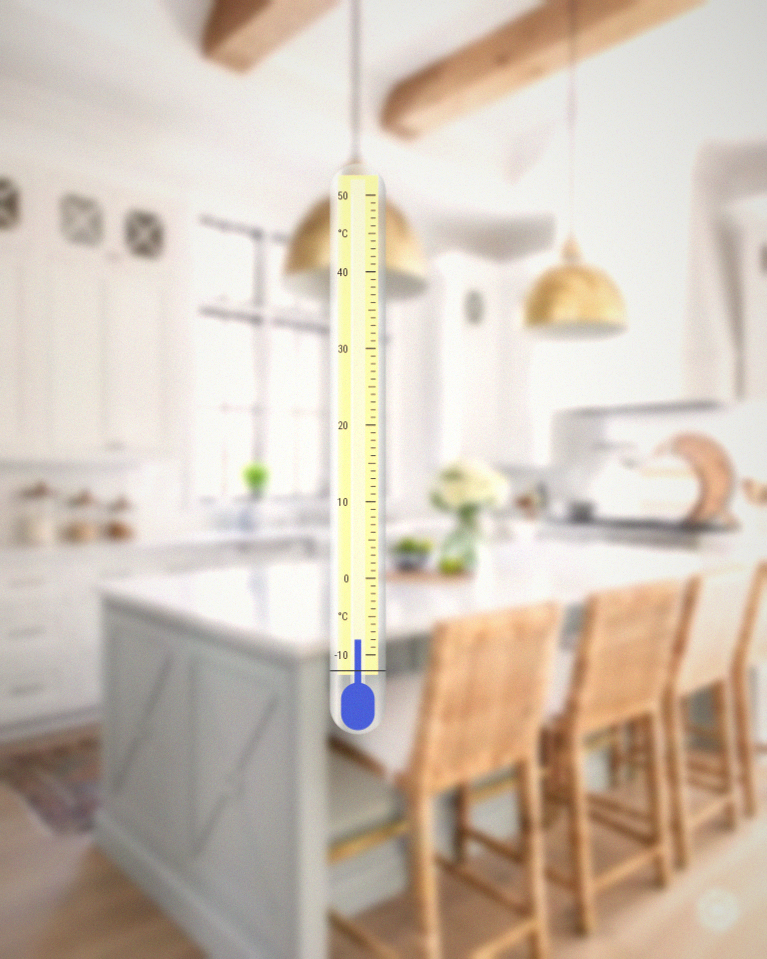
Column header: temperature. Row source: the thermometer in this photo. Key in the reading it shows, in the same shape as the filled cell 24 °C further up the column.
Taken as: -8 °C
